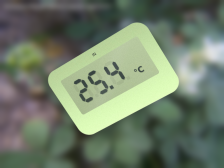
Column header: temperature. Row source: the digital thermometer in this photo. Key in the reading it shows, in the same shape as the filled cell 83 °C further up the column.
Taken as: 25.4 °C
